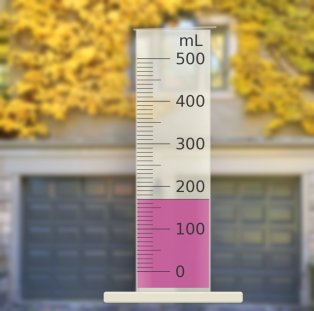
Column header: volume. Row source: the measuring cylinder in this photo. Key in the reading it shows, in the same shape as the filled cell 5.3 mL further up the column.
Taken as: 170 mL
